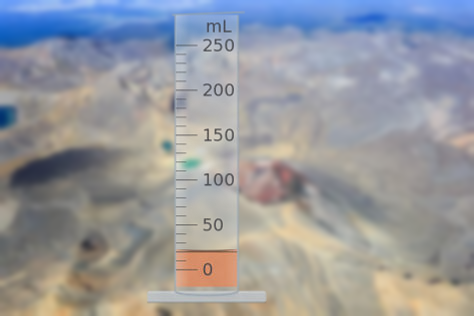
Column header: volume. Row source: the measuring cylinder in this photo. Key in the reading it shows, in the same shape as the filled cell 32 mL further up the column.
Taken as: 20 mL
